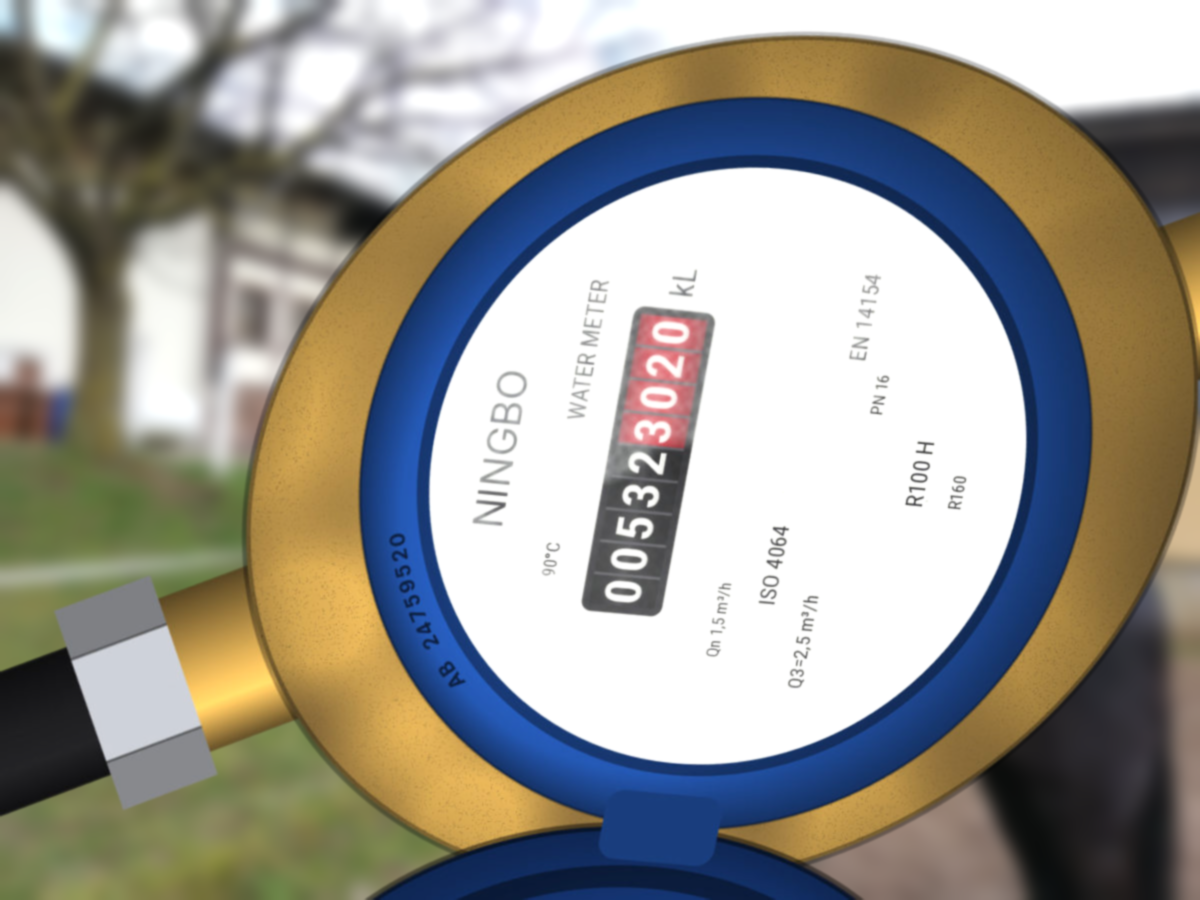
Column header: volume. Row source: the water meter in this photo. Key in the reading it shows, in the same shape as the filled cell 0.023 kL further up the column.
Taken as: 532.3020 kL
